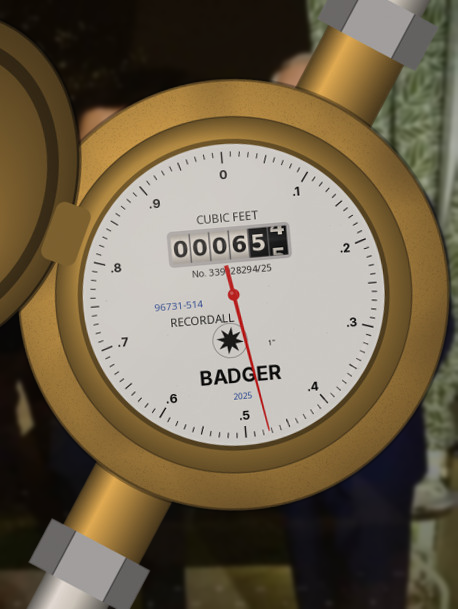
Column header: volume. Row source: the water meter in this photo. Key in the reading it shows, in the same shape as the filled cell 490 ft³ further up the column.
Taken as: 654.47 ft³
